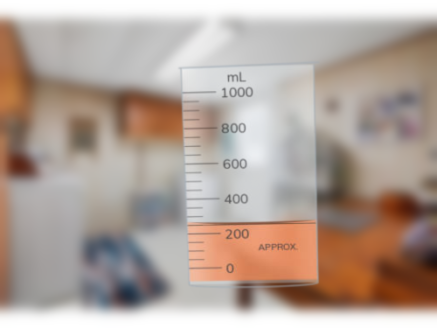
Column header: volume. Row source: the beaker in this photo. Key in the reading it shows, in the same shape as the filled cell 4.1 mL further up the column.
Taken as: 250 mL
